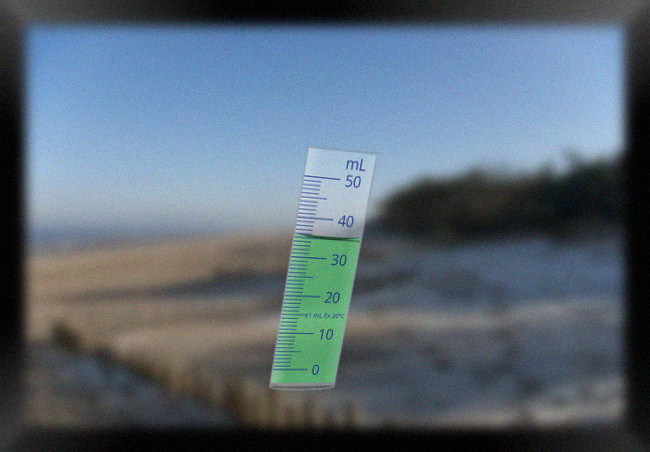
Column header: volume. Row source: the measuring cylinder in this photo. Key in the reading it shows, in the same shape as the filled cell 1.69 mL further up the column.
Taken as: 35 mL
